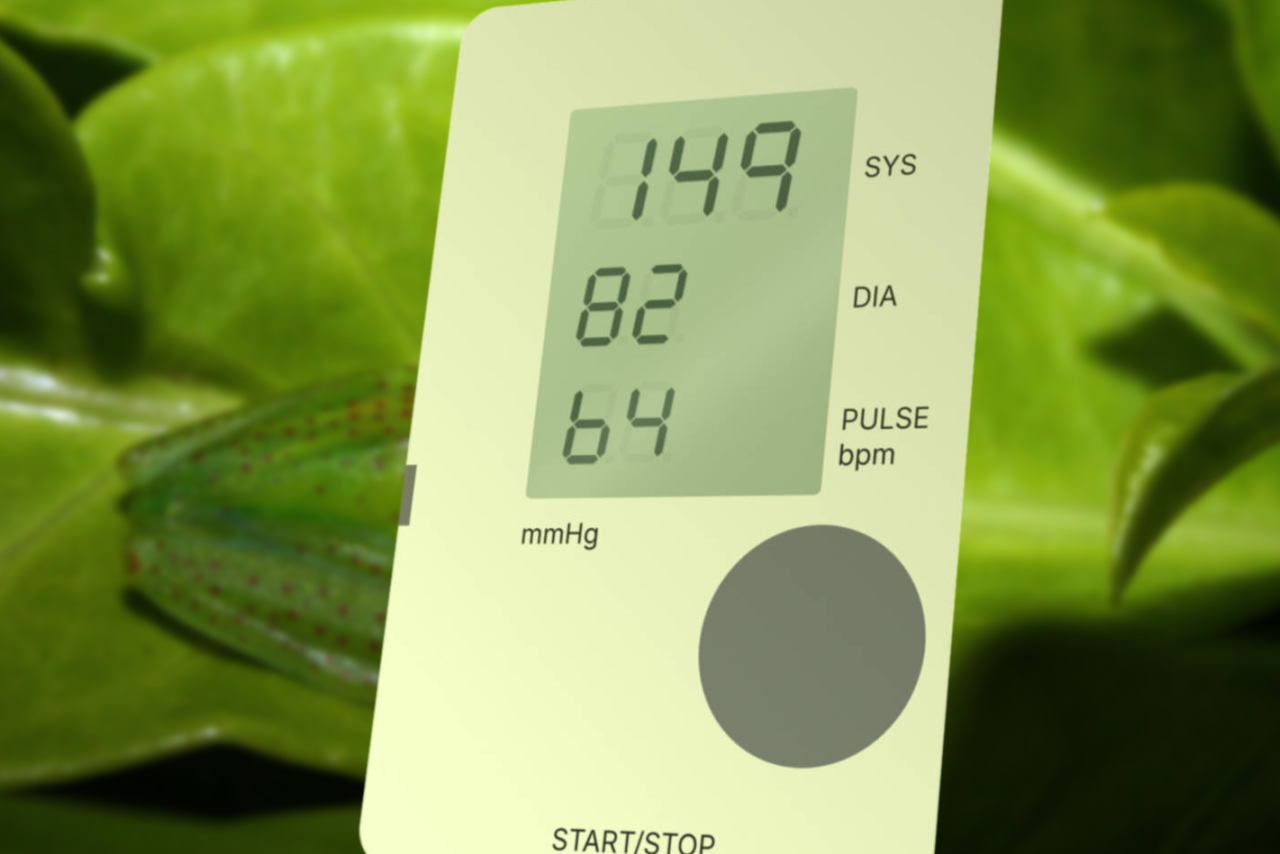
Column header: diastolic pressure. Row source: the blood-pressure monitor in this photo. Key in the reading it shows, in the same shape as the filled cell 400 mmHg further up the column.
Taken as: 82 mmHg
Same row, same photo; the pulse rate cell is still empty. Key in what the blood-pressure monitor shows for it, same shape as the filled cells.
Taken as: 64 bpm
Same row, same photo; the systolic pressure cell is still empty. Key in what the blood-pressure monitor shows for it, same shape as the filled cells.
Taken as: 149 mmHg
